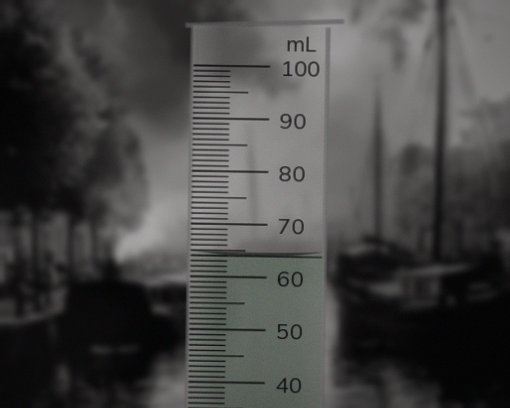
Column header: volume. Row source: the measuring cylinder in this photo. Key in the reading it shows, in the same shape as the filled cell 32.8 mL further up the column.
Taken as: 64 mL
